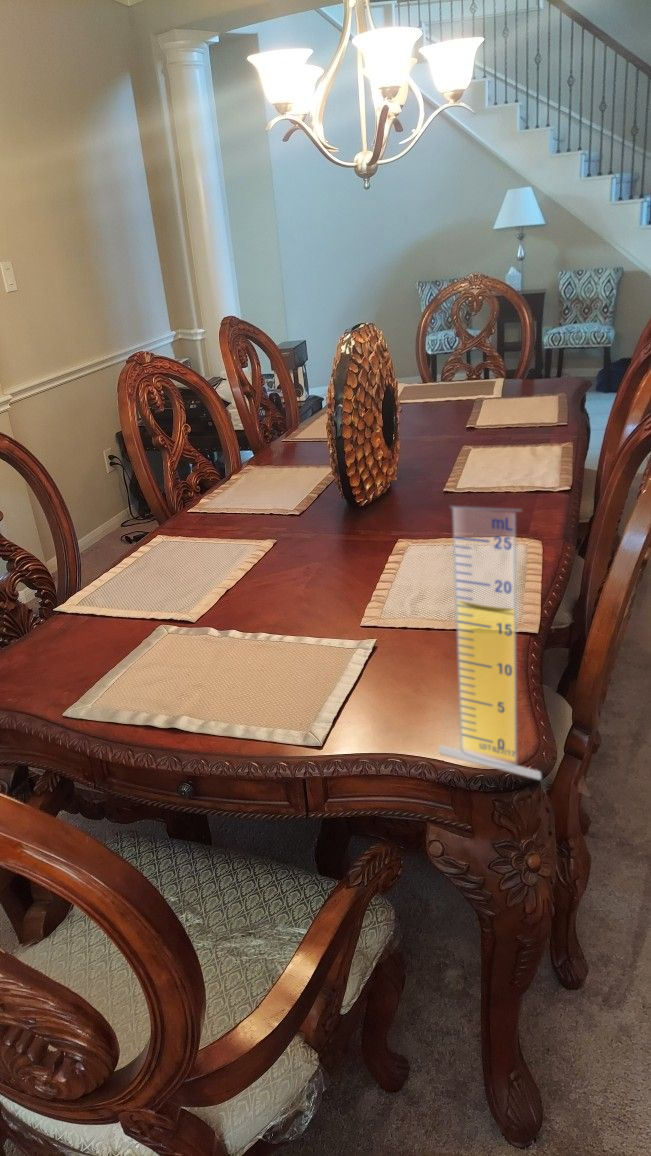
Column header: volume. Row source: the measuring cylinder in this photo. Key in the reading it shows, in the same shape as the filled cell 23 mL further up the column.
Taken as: 17 mL
